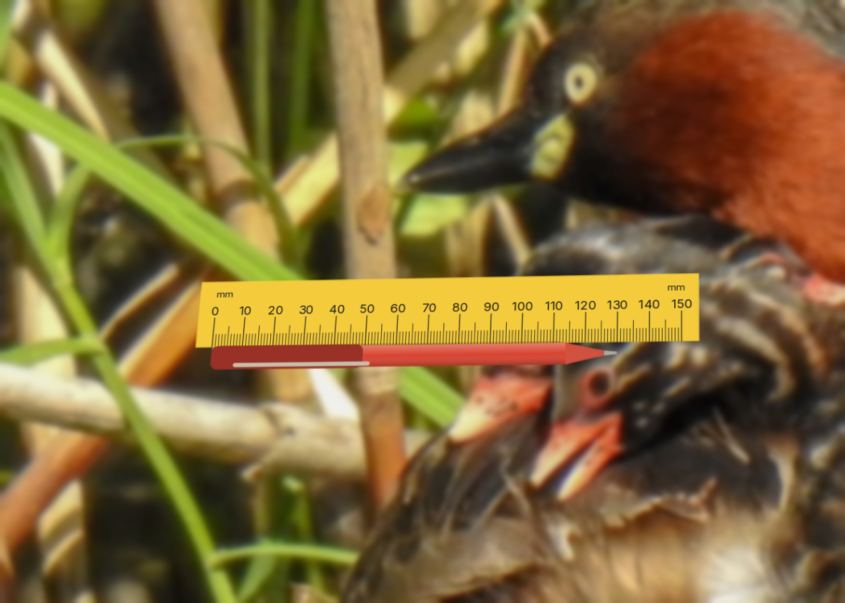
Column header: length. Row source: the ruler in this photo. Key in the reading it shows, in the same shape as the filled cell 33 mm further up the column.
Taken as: 130 mm
